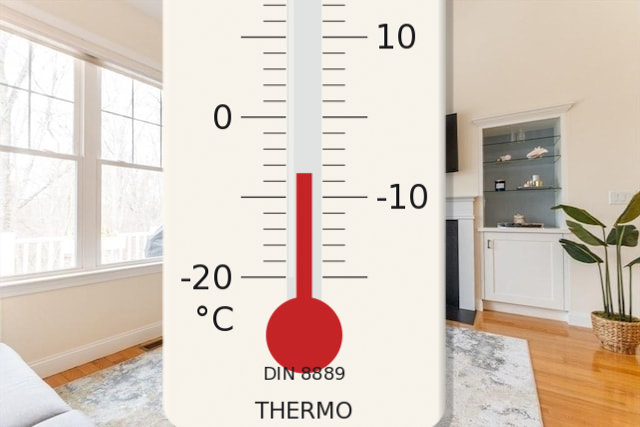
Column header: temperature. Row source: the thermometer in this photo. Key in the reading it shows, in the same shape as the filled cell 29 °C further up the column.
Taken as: -7 °C
